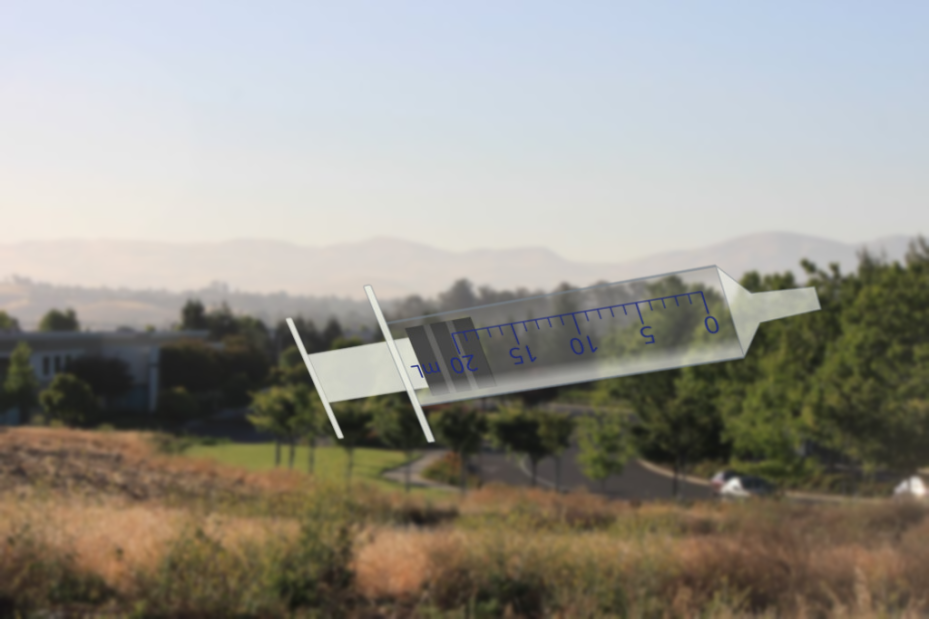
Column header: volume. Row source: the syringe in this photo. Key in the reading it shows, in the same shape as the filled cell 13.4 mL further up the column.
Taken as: 18 mL
